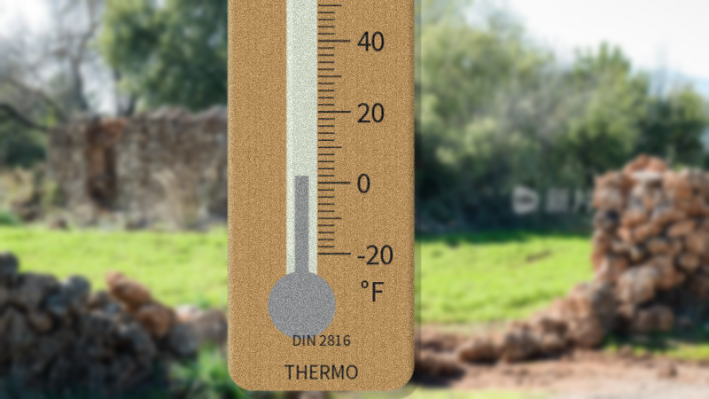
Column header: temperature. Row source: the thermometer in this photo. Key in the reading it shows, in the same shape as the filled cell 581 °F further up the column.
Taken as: 2 °F
